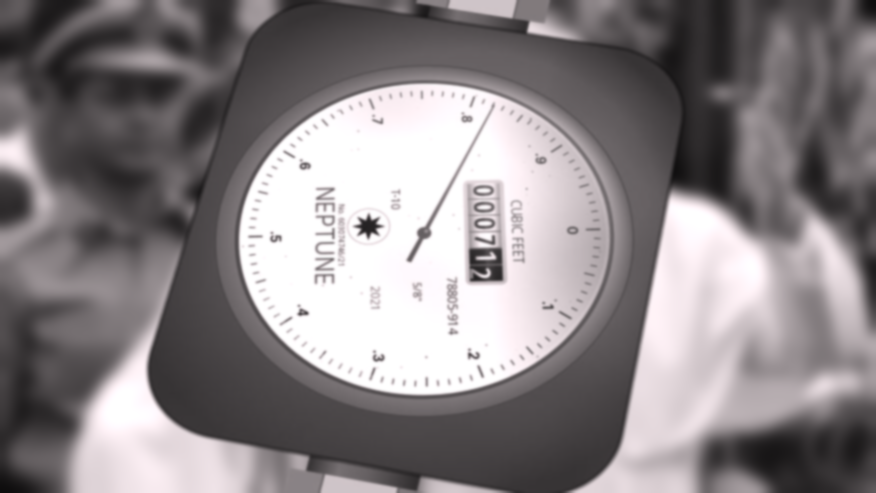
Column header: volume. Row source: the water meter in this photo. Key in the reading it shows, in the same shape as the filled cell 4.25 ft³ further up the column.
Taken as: 711.82 ft³
